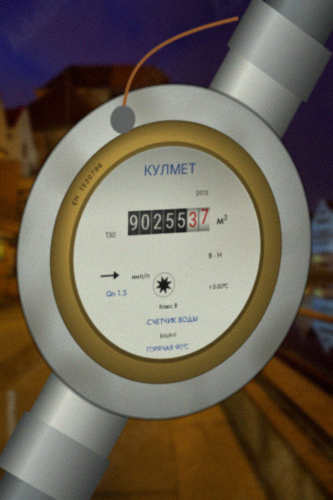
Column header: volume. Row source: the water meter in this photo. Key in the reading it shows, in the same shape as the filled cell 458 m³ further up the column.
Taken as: 90255.37 m³
